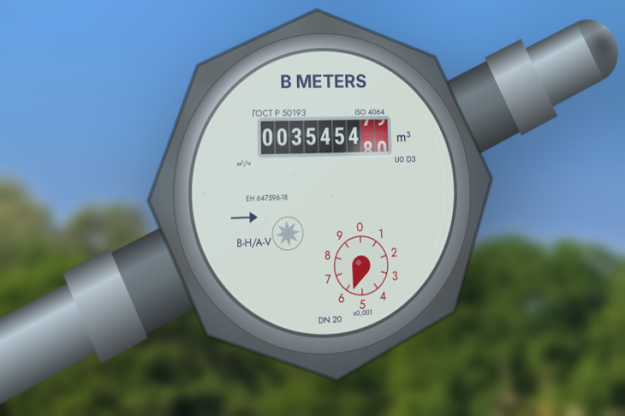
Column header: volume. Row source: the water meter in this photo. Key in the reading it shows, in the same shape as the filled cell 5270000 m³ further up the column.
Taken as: 35454.795 m³
